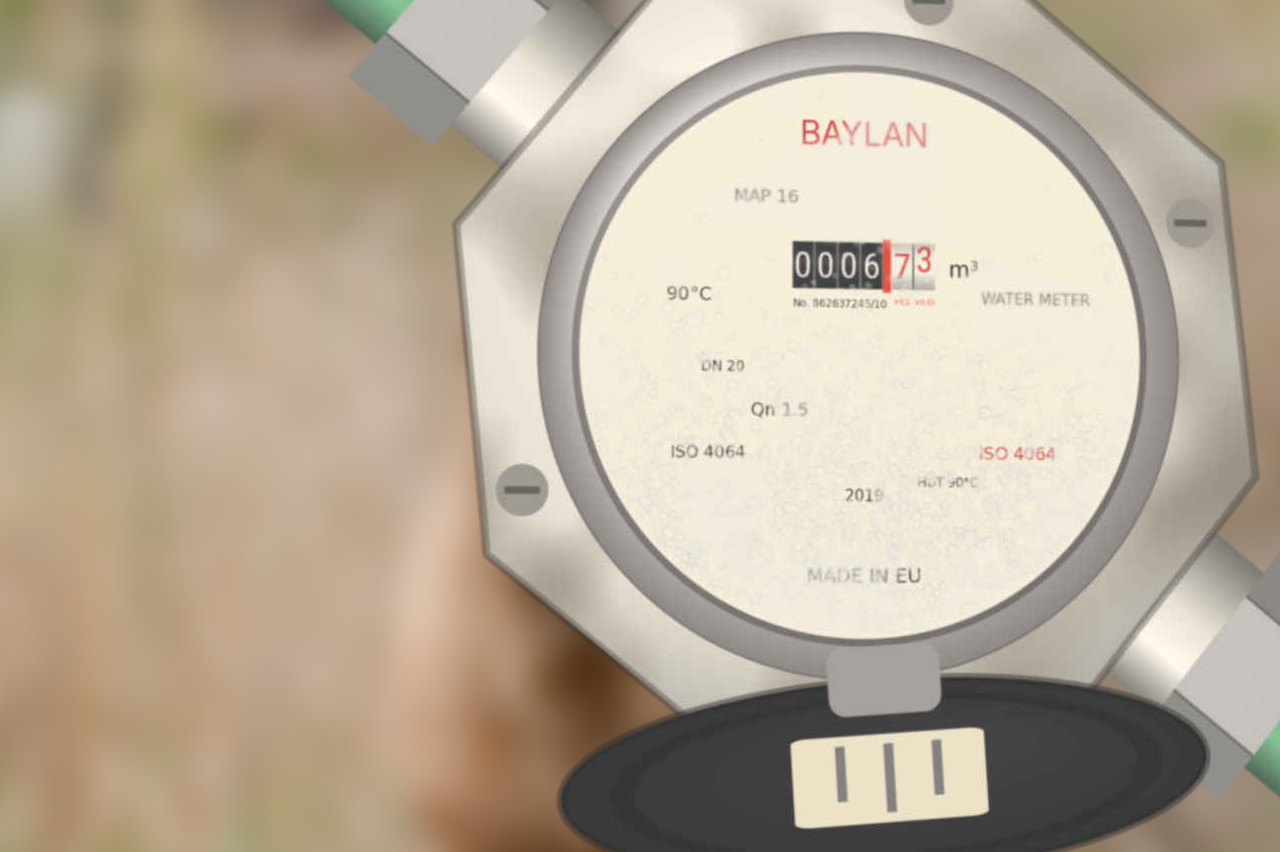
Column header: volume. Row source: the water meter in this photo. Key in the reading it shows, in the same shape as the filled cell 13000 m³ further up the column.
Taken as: 6.73 m³
